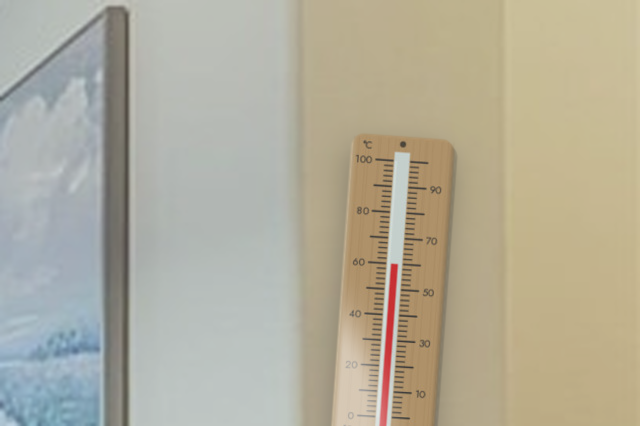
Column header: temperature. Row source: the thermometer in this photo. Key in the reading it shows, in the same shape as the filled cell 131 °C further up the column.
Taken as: 60 °C
